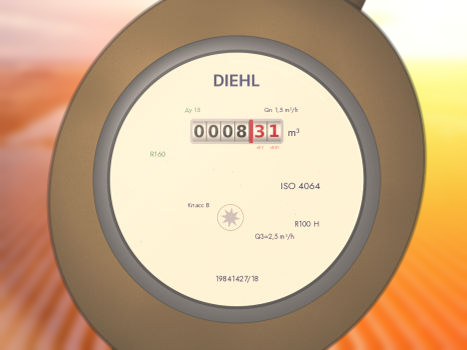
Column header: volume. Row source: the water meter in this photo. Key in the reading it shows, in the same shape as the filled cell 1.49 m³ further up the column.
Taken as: 8.31 m³
